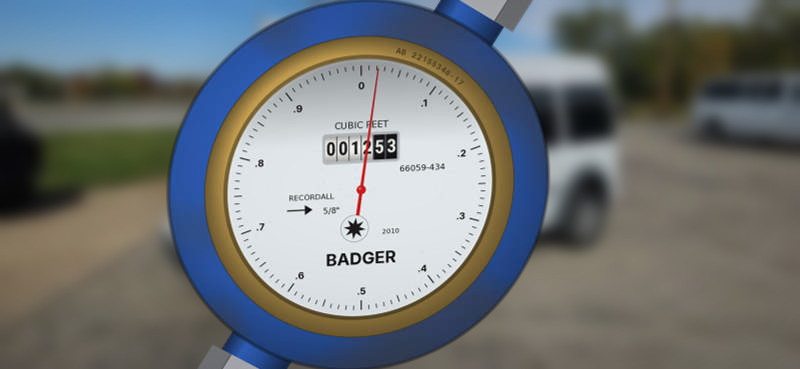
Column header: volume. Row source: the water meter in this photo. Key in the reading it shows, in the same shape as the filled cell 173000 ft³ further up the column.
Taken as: 1253.02 ft³
